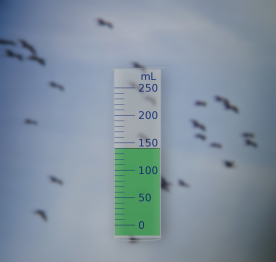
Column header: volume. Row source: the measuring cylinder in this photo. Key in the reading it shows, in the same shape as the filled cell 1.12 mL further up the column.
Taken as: 140 mL
